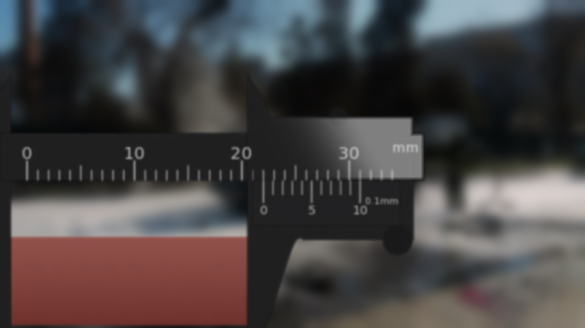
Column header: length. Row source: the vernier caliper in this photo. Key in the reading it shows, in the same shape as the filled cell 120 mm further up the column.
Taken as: 22.0 mm
